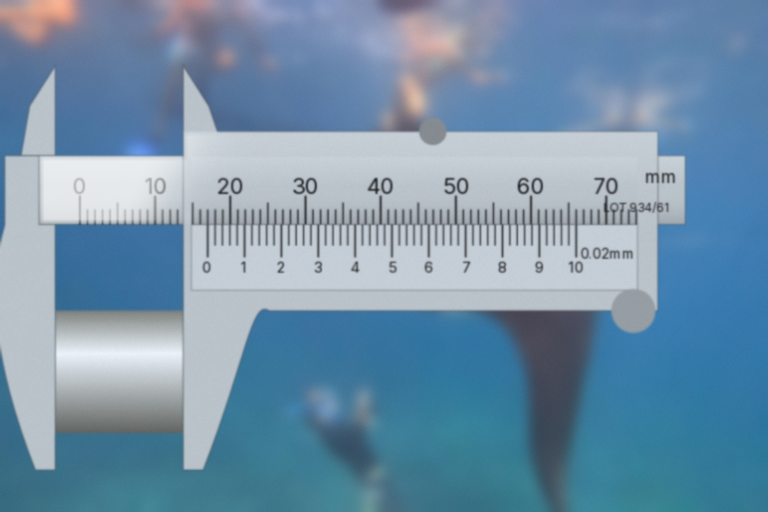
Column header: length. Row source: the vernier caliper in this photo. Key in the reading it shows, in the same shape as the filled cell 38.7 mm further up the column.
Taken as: 17.0 mm
